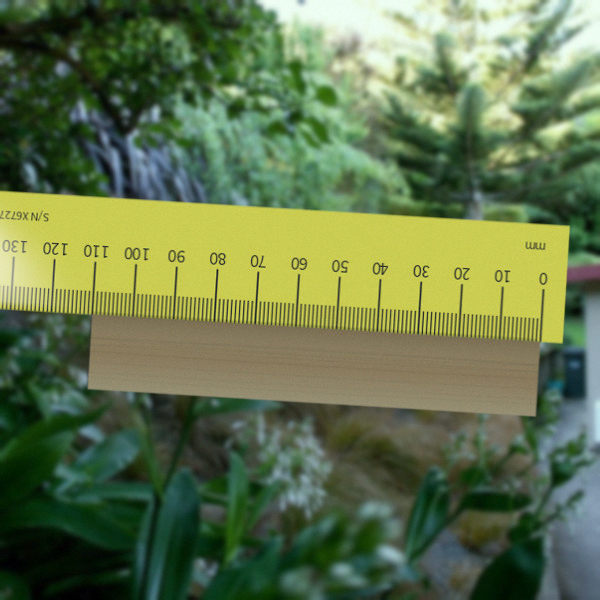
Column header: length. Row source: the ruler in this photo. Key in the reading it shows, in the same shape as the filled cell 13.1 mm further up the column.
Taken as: 110 mm
